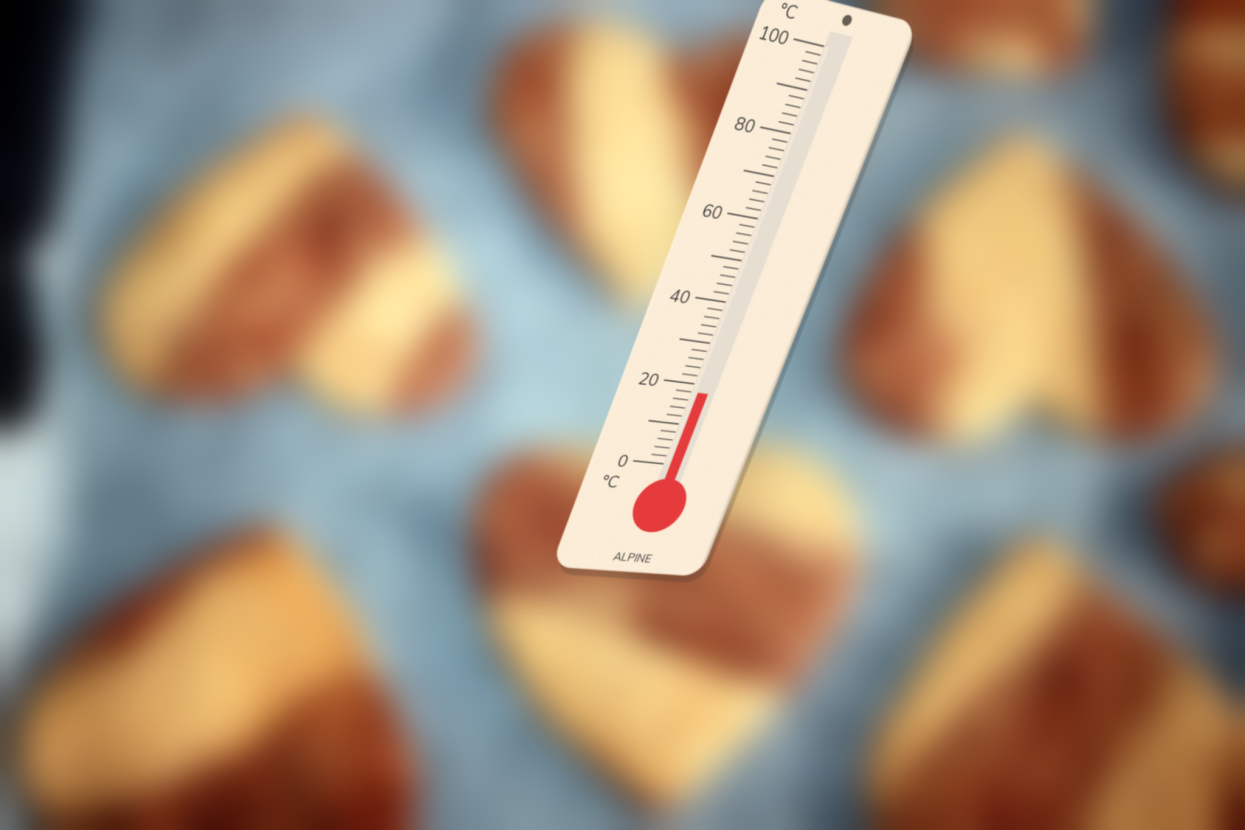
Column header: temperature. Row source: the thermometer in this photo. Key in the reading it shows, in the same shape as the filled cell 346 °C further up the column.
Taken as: 18 °C
